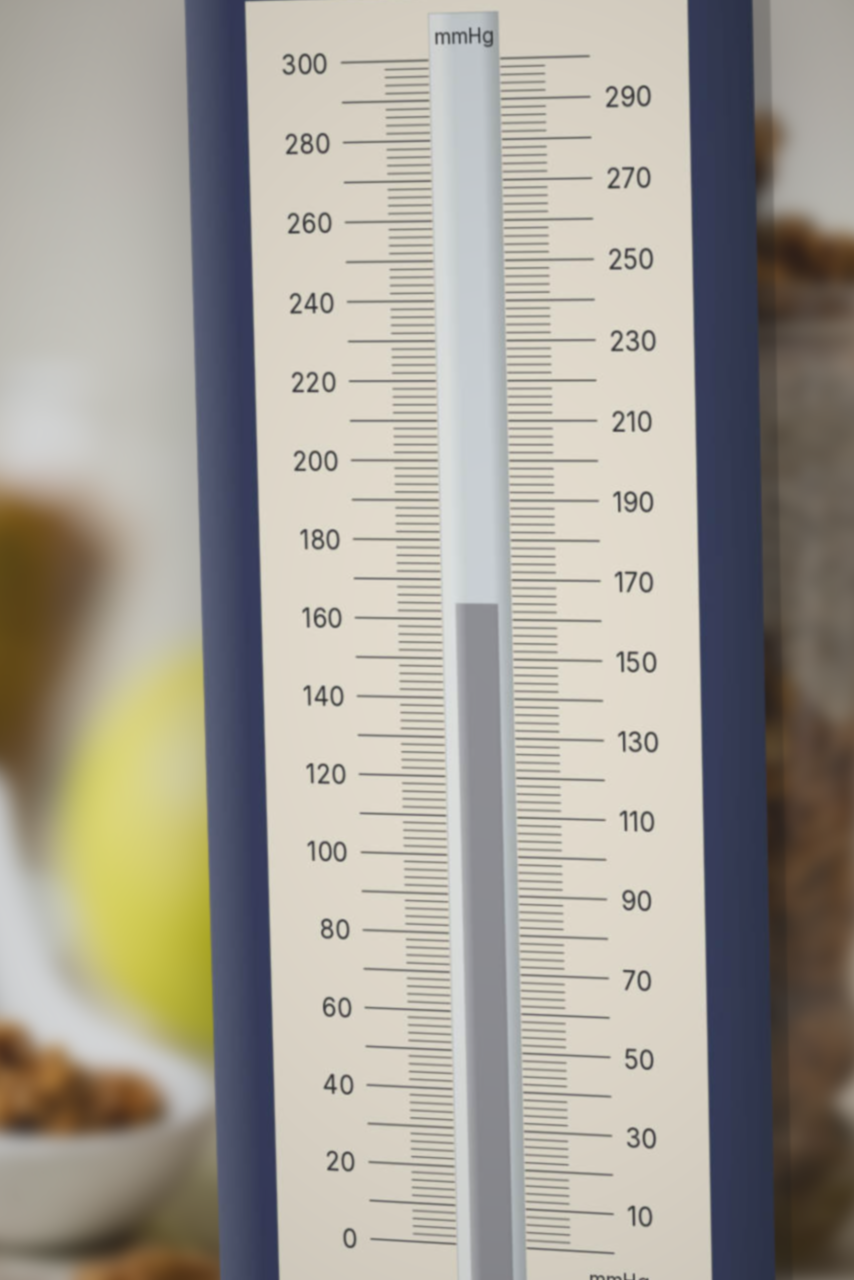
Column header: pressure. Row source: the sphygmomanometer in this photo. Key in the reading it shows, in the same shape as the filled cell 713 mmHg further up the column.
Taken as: 164 mmHg
